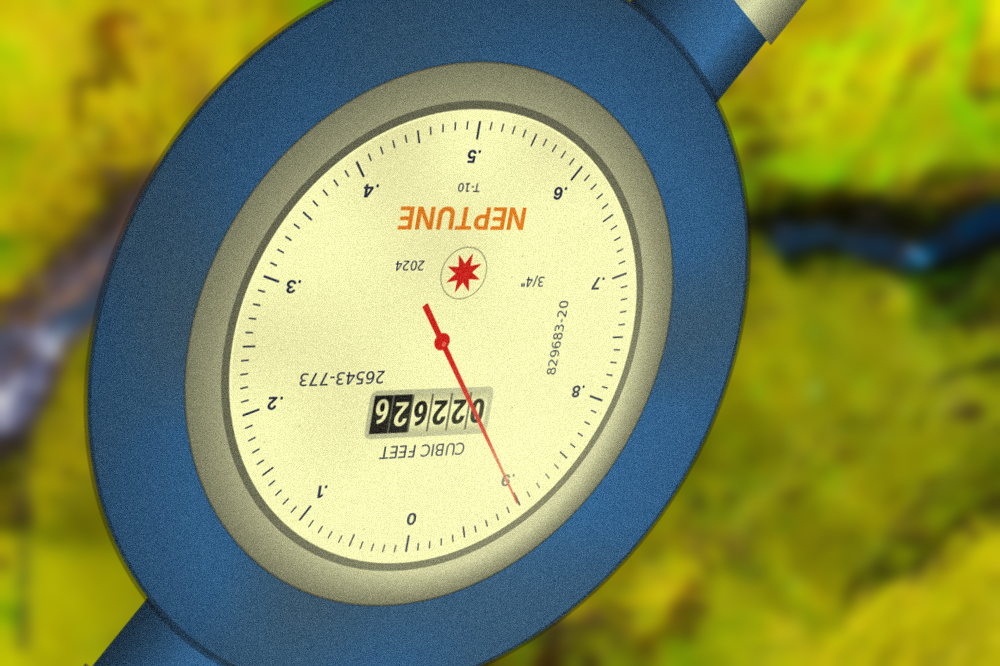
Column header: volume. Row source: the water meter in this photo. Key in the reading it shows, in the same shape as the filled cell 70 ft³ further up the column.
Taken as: 22625.90 ft³
